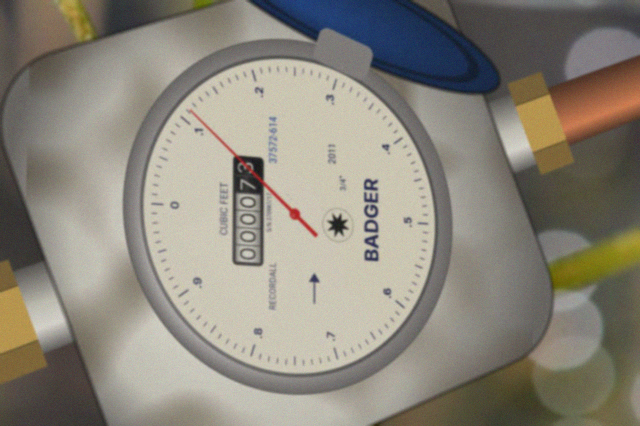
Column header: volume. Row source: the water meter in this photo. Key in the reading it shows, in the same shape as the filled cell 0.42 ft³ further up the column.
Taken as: 73.11 ft³
